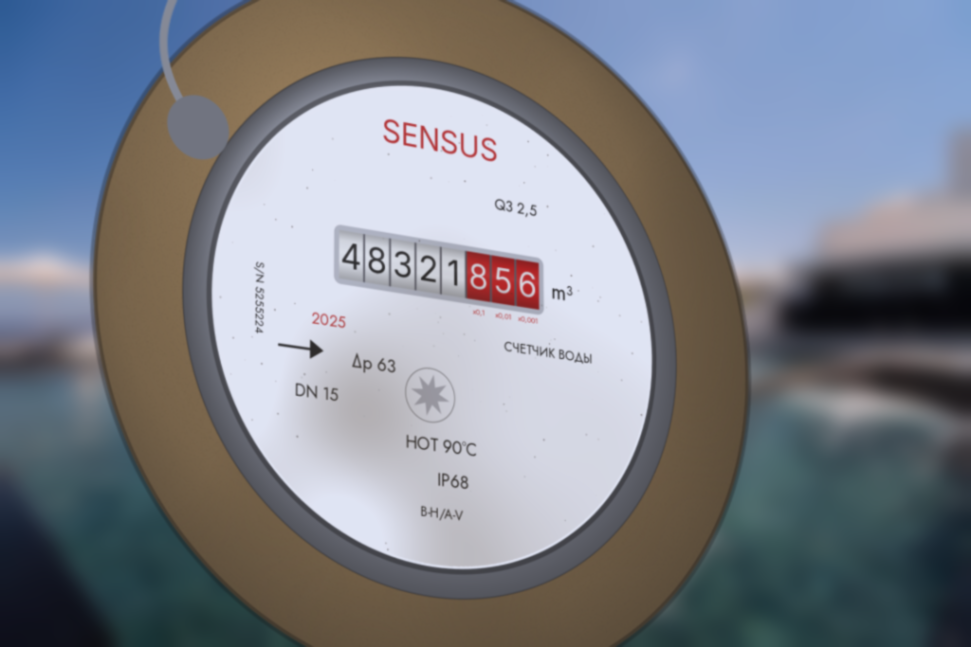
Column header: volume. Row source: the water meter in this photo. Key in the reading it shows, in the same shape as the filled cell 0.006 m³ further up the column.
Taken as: 48321.856 m³
